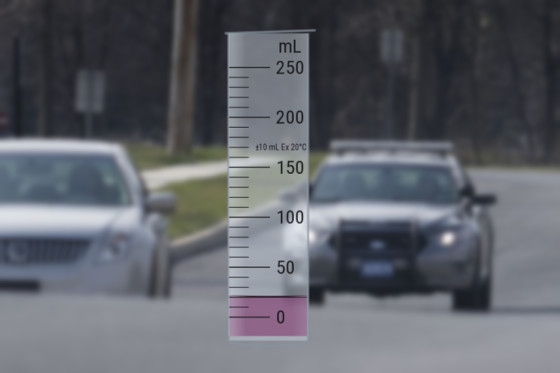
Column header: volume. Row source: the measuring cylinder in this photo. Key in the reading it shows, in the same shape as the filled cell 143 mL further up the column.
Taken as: 20 mL
